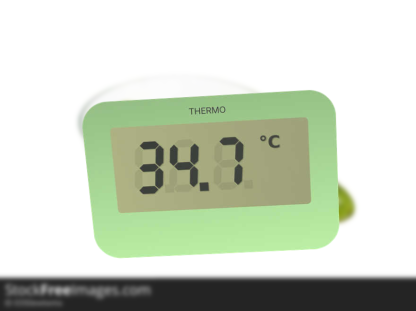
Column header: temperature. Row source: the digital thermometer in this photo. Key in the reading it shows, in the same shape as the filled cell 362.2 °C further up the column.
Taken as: 34.7 °C
